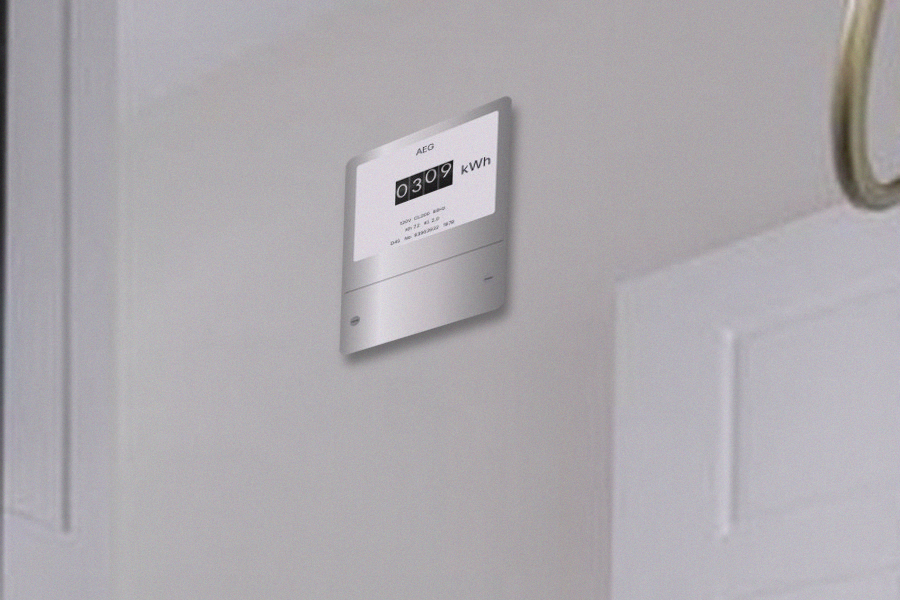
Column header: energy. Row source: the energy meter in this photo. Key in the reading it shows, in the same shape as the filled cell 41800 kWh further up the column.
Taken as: 309 kWh
